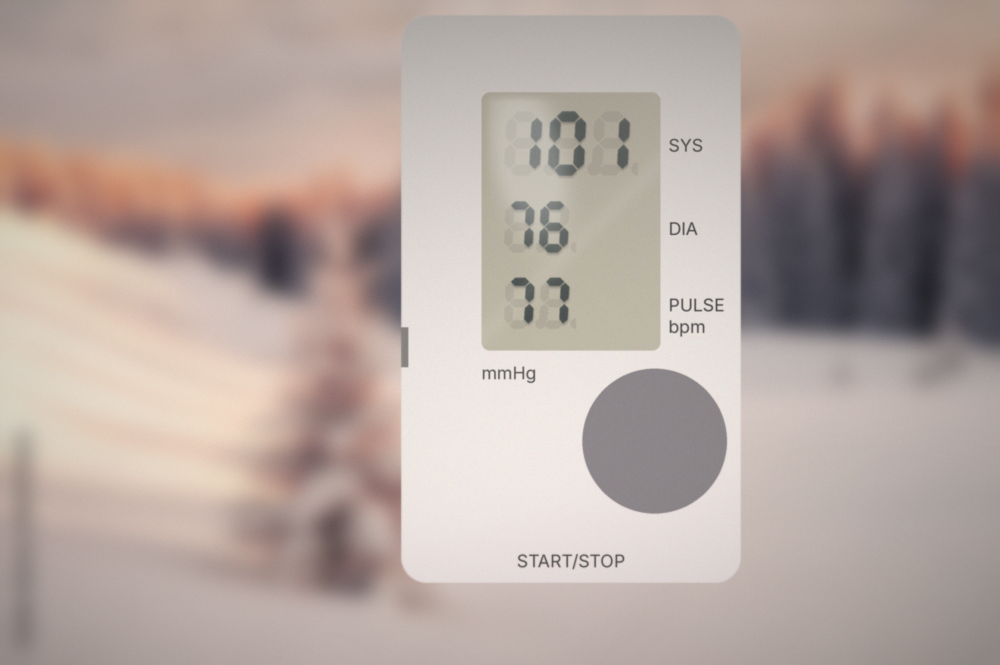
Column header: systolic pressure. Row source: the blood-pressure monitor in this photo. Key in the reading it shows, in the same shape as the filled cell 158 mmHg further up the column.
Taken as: 101 mmHg
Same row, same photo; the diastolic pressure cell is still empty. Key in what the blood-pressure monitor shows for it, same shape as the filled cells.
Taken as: 76 mmHg
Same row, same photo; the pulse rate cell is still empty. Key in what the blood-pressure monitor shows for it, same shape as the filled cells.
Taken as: 77 bpm
